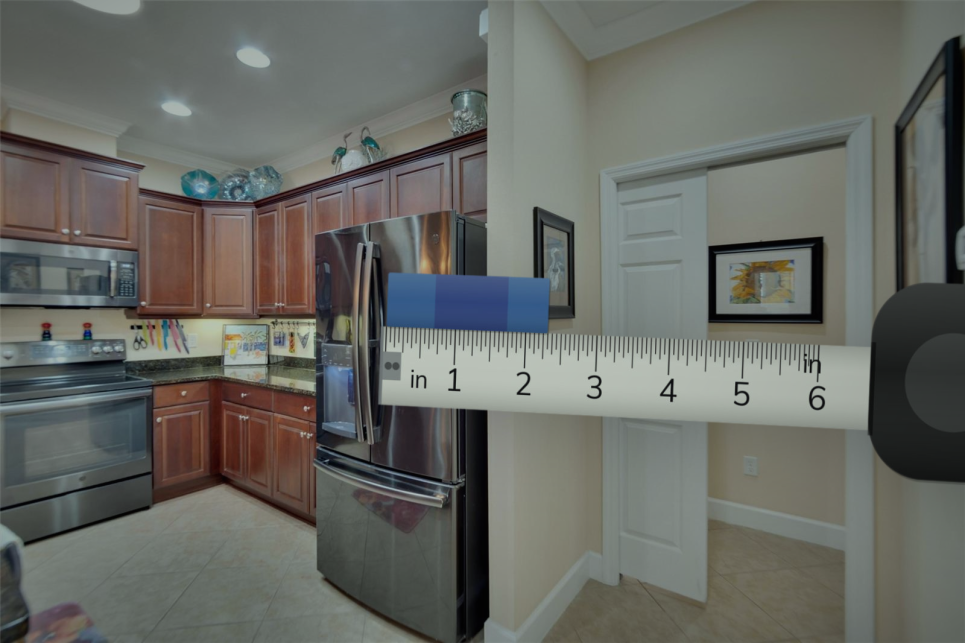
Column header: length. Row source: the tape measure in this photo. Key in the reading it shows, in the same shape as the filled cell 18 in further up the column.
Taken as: 2.3125 in
